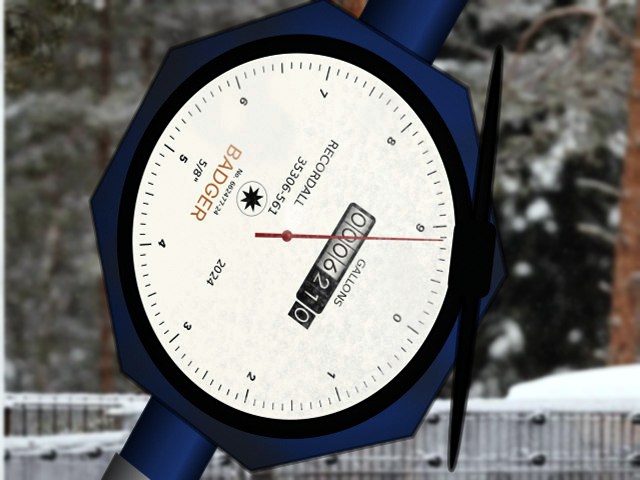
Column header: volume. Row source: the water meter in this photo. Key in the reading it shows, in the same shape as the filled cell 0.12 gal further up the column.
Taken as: 6209.1 gal
